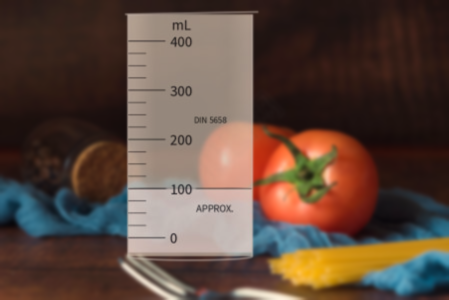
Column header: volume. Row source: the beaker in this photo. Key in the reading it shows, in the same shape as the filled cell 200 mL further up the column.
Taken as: 100 mL
